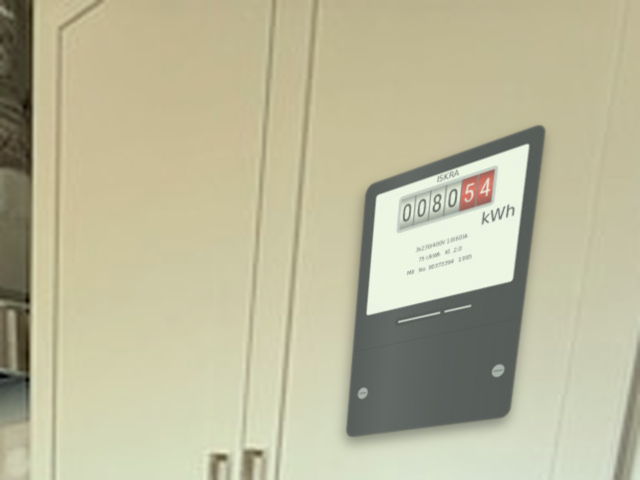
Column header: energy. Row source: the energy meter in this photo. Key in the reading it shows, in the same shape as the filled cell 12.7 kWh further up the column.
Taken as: 80.54 kWh
